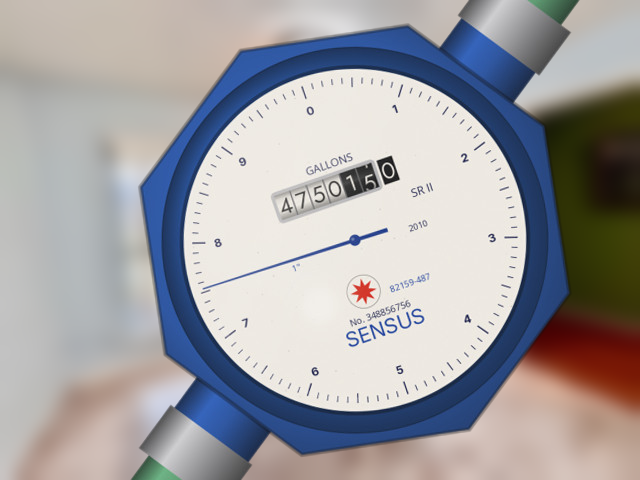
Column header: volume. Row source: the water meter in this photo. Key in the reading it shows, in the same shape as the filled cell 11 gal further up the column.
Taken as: 4750147.5 gal
